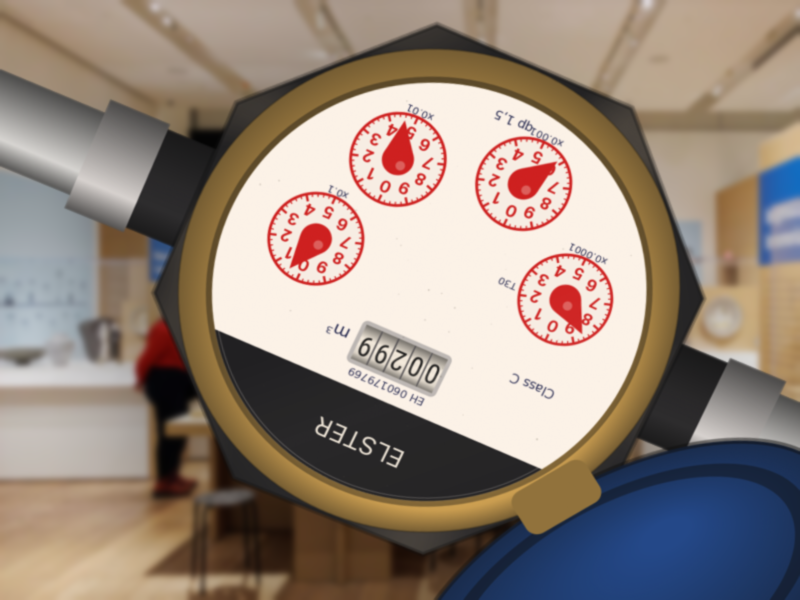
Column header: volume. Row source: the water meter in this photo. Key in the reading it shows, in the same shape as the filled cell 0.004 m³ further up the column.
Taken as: 299.0458 m³
